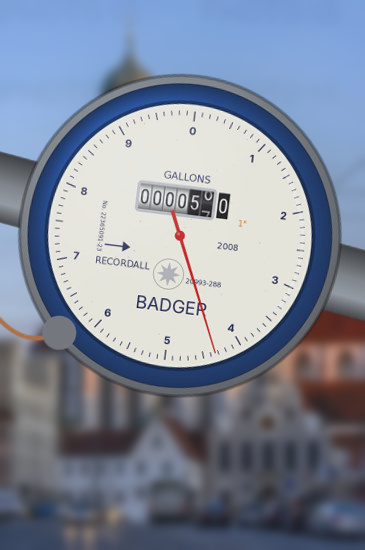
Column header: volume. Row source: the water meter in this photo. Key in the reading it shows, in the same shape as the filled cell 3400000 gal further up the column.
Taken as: 564.3 gal
